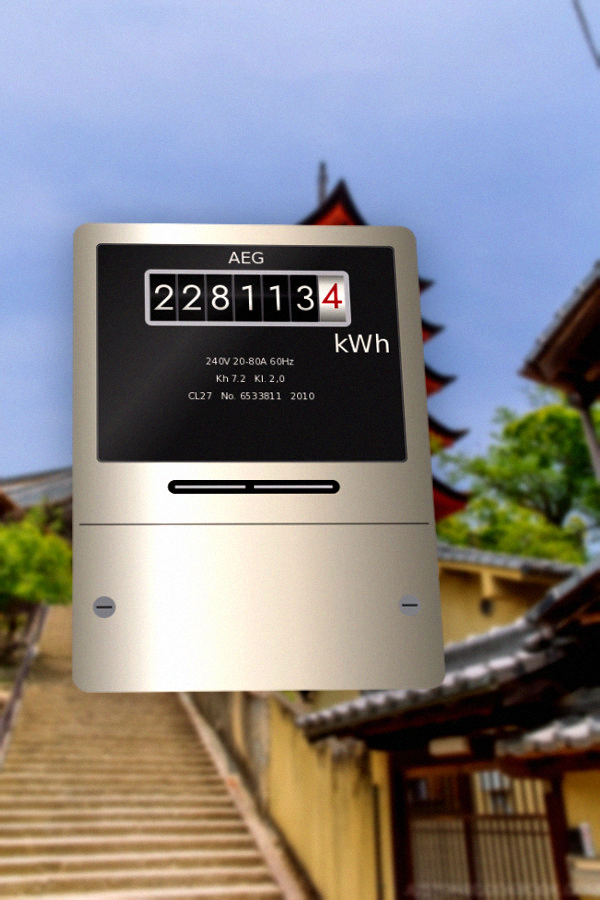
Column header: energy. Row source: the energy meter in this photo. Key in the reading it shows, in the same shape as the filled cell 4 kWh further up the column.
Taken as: 228113.4 kWh
